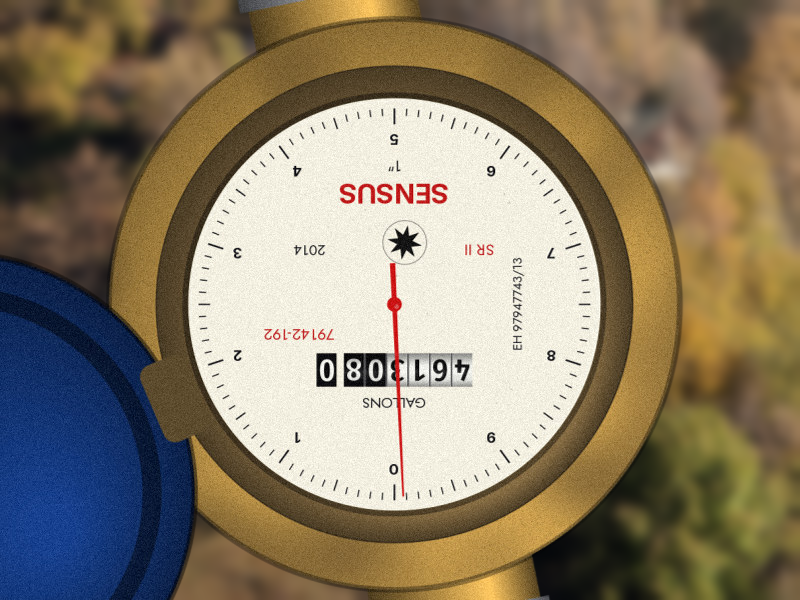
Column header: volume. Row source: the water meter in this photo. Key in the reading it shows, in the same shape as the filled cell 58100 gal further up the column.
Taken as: 4613079.9 gal
